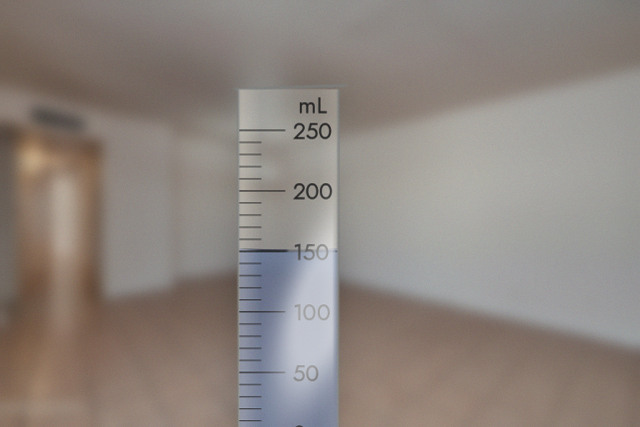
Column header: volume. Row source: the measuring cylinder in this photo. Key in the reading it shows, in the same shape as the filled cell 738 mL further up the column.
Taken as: 150 mL
